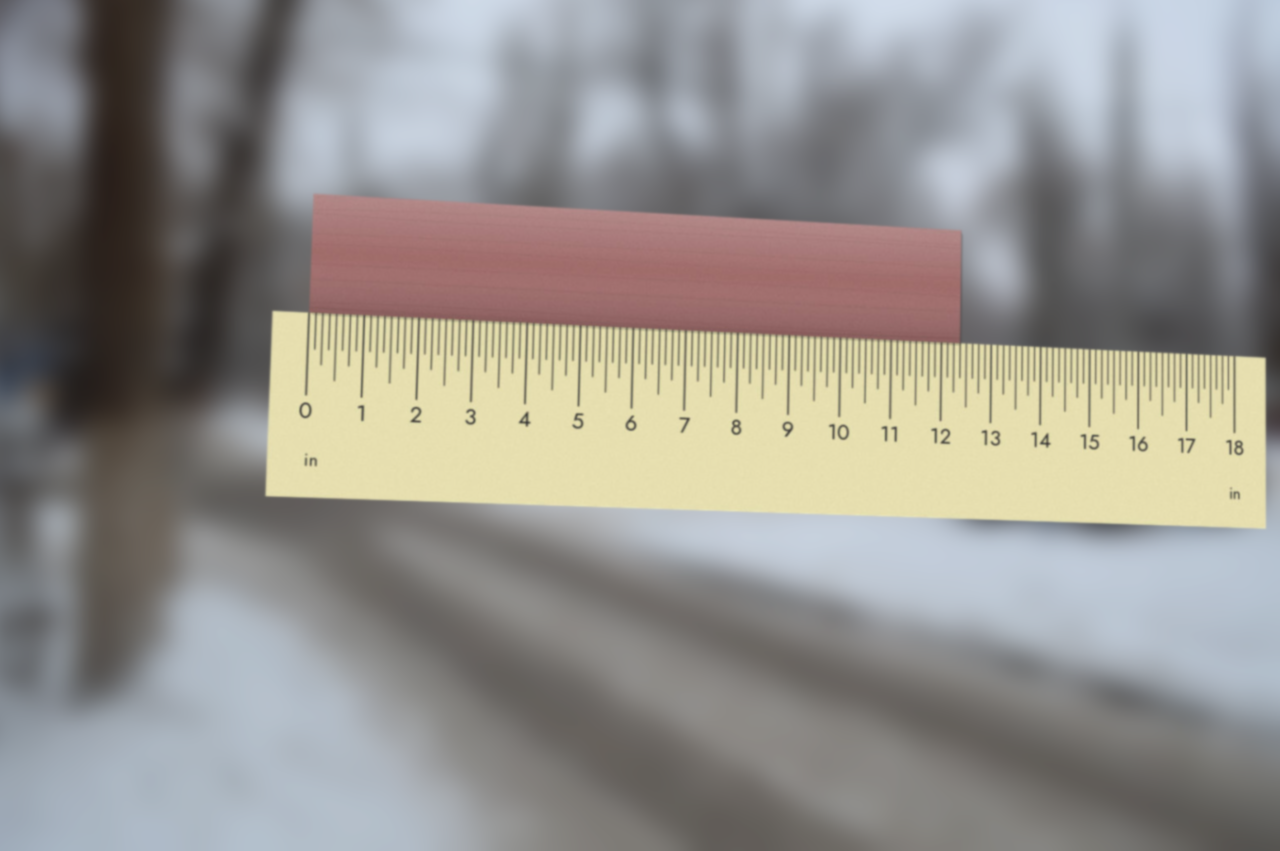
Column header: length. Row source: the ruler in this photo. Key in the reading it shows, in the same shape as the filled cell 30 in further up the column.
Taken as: 12.375 in
